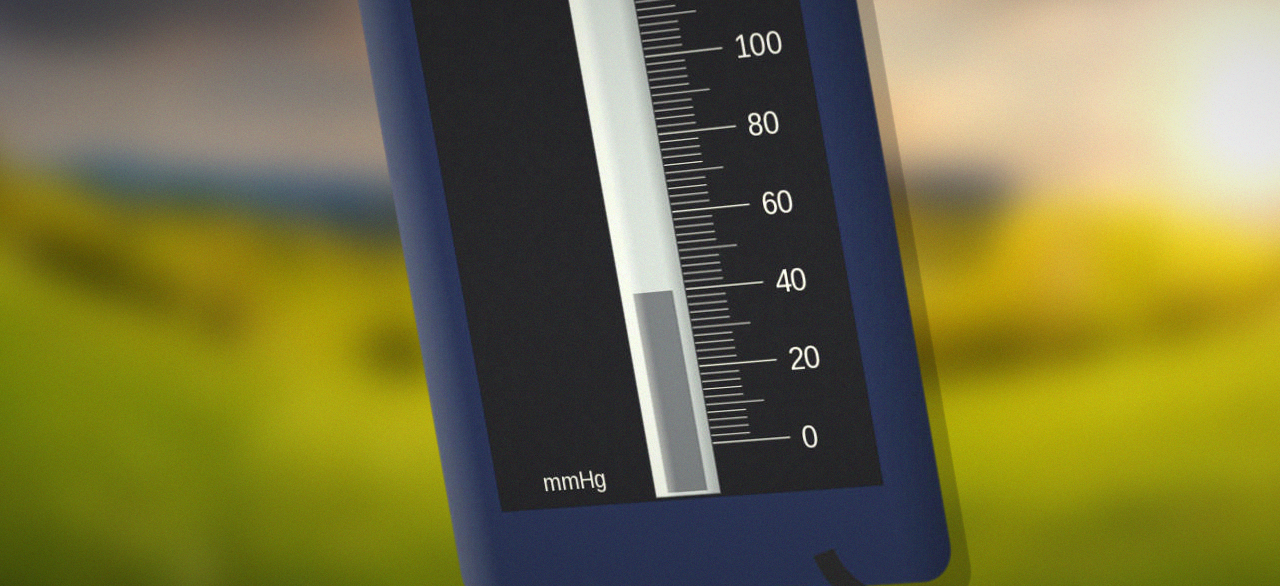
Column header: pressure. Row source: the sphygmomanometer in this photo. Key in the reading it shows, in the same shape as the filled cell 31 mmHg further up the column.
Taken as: 40 mmHg
